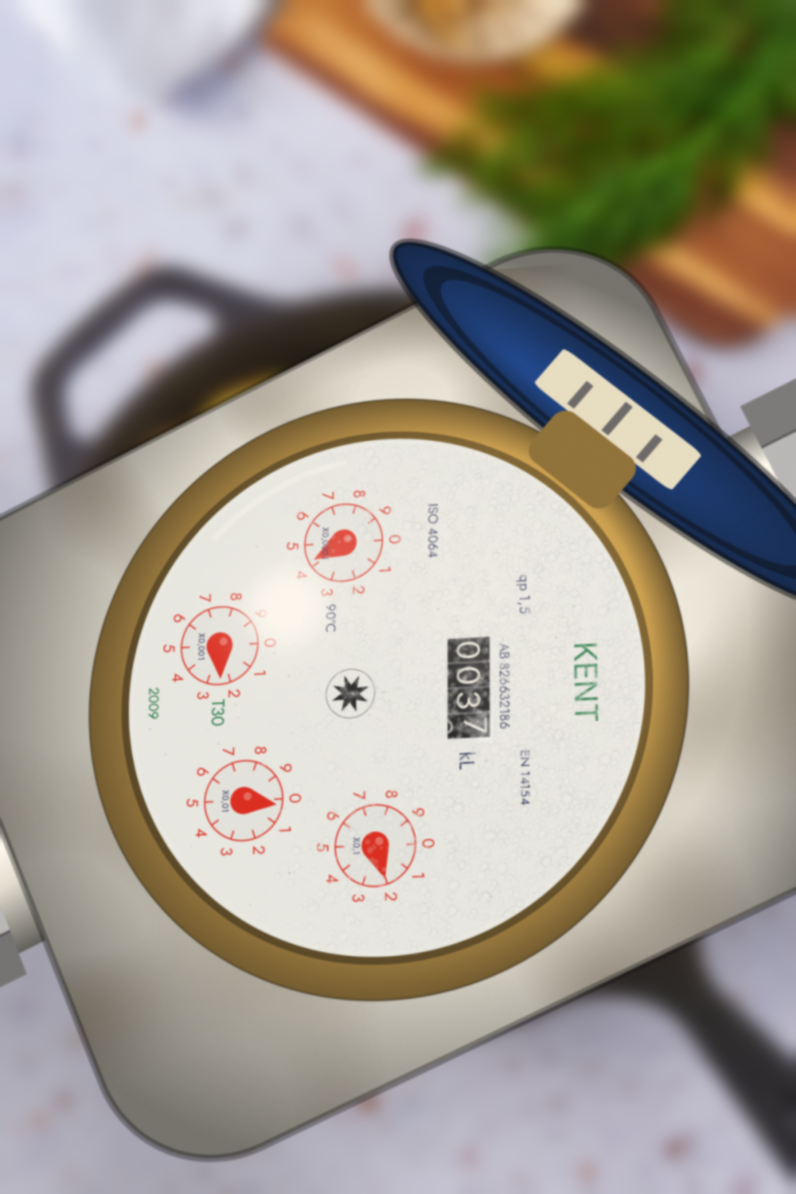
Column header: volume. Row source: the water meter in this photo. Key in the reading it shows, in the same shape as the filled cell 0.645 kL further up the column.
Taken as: 37.2024 kL
